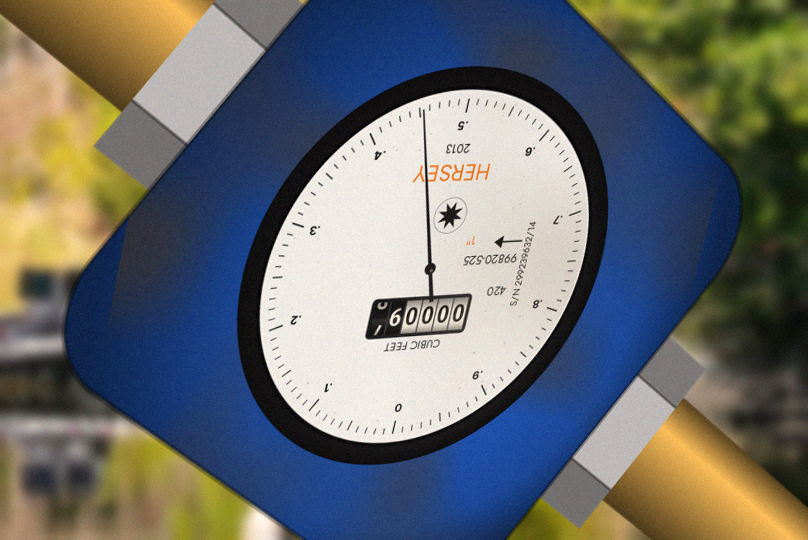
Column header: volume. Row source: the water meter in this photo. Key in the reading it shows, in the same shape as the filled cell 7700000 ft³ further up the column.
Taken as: 97.45 ft³
